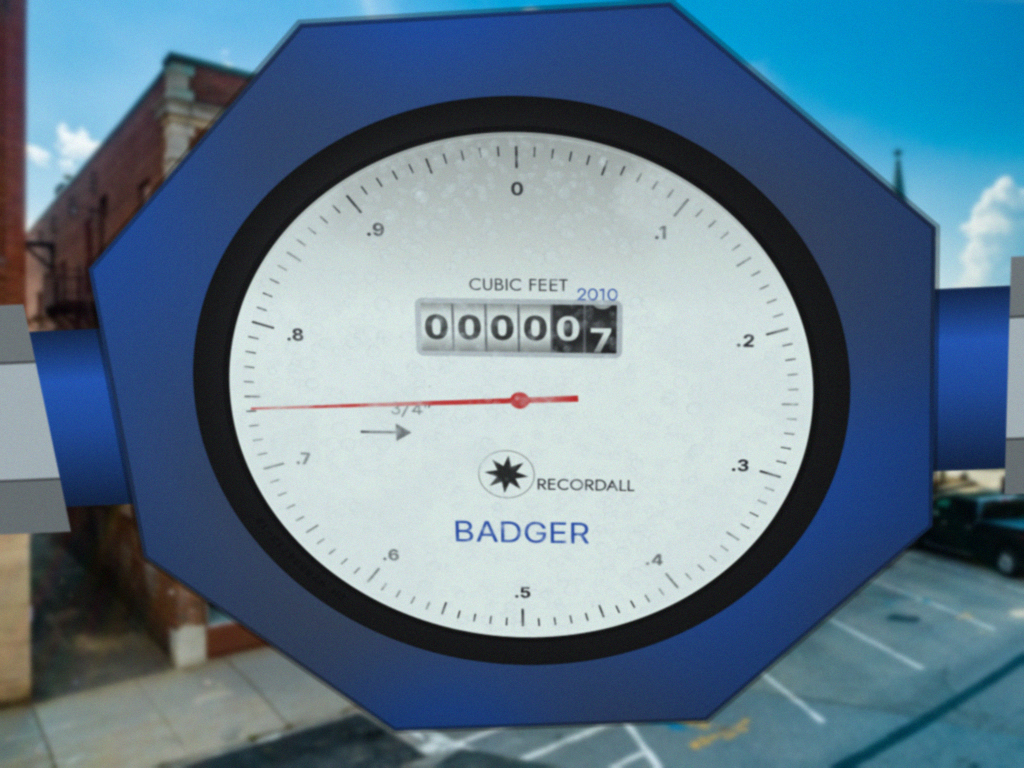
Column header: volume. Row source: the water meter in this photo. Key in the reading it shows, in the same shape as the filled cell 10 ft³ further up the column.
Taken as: 6.74 ft³
